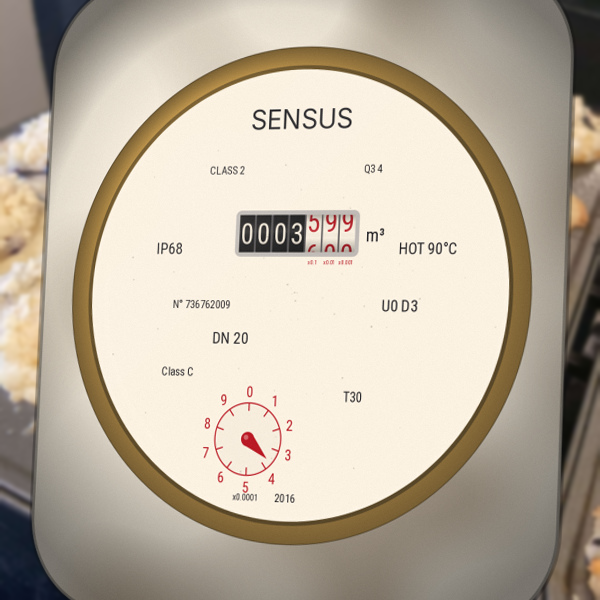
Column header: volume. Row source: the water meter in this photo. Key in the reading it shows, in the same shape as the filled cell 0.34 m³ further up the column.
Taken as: 3.5993 m³
